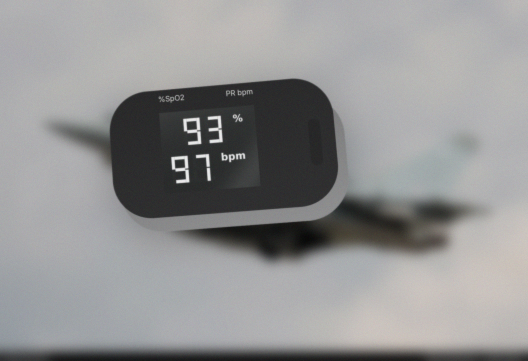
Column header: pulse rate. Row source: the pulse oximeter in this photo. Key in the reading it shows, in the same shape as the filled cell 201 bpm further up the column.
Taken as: 97 bpm
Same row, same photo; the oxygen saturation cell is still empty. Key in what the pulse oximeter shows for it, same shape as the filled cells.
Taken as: 93 %
